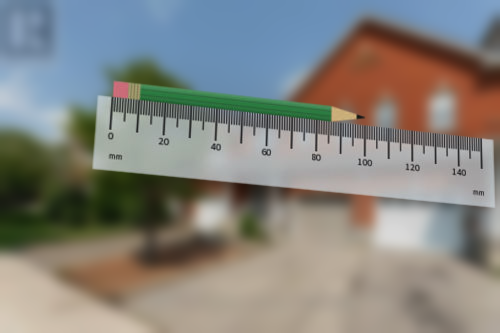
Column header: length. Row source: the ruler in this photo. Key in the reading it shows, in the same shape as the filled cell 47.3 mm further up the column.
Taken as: 100 mm
